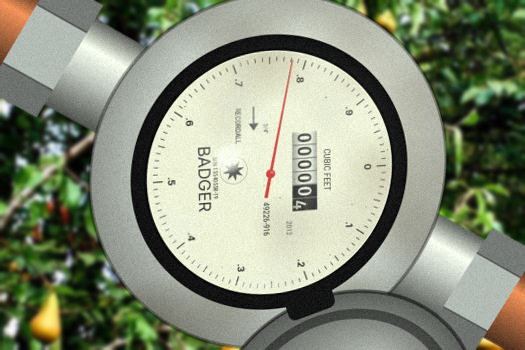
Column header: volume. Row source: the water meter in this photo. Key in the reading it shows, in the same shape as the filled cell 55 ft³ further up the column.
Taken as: 3.78 ft³
